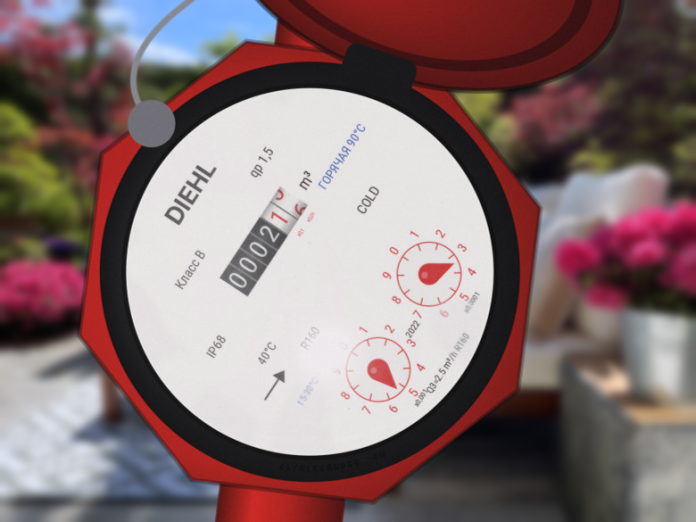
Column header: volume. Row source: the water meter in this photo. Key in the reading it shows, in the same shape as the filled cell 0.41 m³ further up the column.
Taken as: 2.1553 m³
